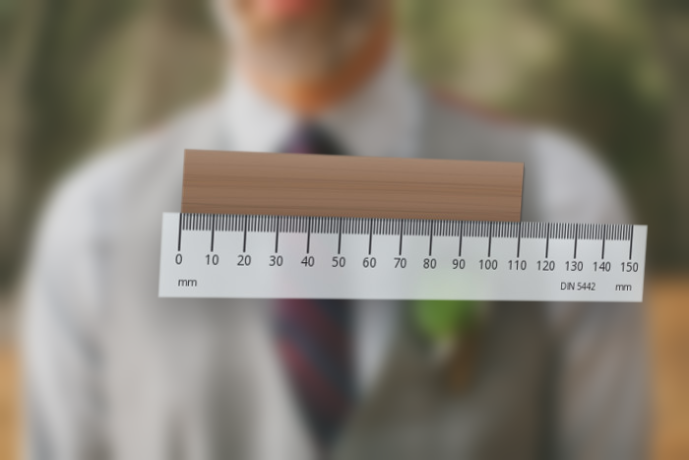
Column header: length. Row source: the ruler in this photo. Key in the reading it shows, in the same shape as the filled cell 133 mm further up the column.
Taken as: 110 mm
